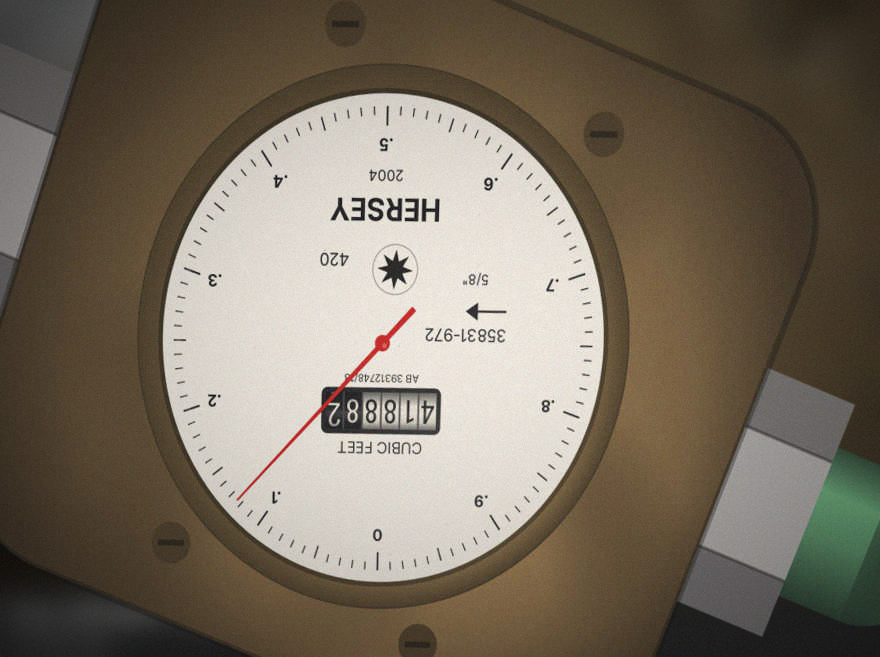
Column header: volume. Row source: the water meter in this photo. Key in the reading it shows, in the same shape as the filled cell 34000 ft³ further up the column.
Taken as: 418882.12 ft³
